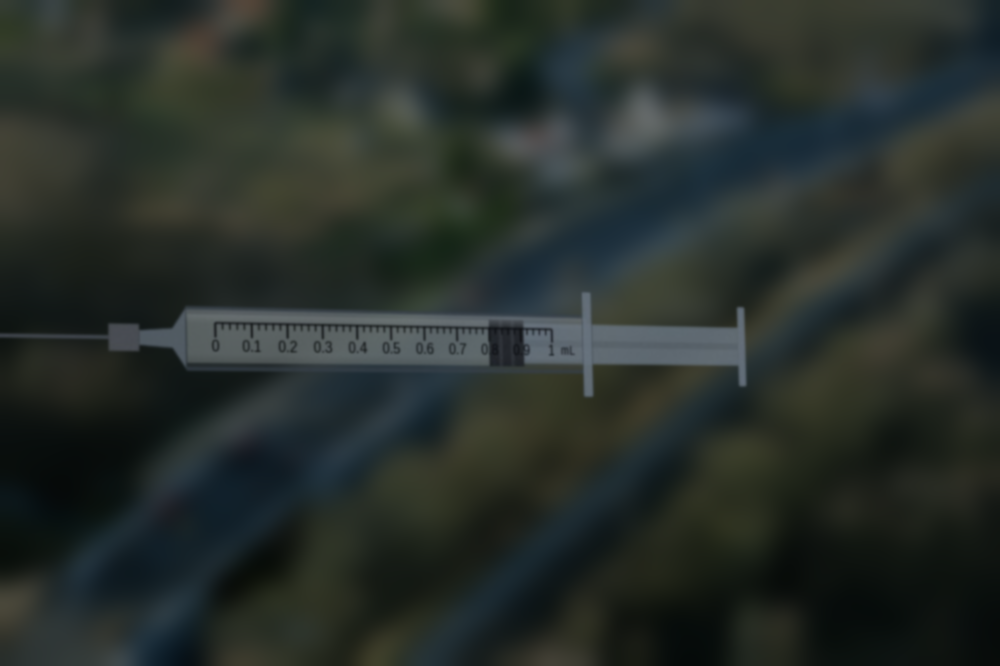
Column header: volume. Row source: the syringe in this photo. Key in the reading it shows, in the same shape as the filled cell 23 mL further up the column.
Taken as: 0.8 mL
